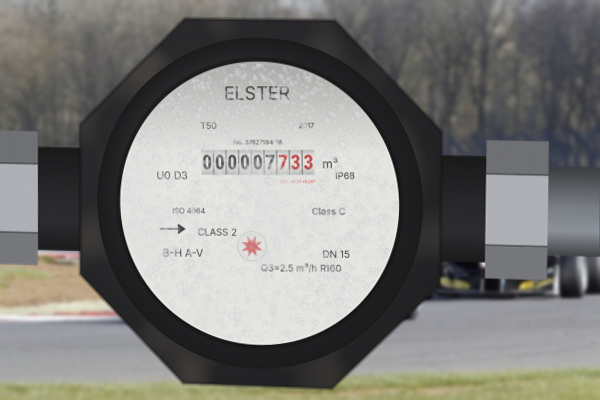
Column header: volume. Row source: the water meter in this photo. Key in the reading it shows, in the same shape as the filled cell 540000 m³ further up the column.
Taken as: 7.733 m³
